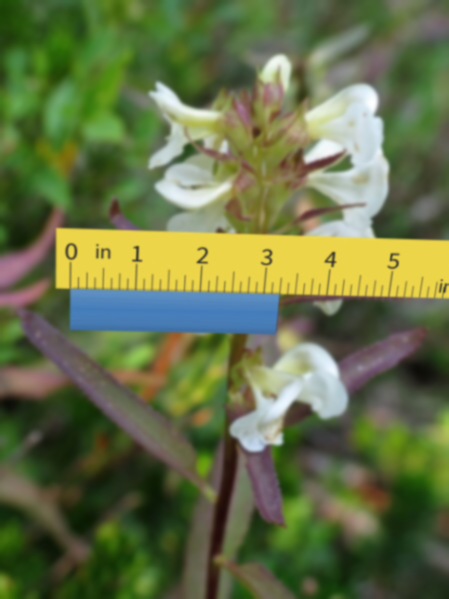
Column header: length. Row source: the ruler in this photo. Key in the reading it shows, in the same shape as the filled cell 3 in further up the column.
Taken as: 3.25 in
